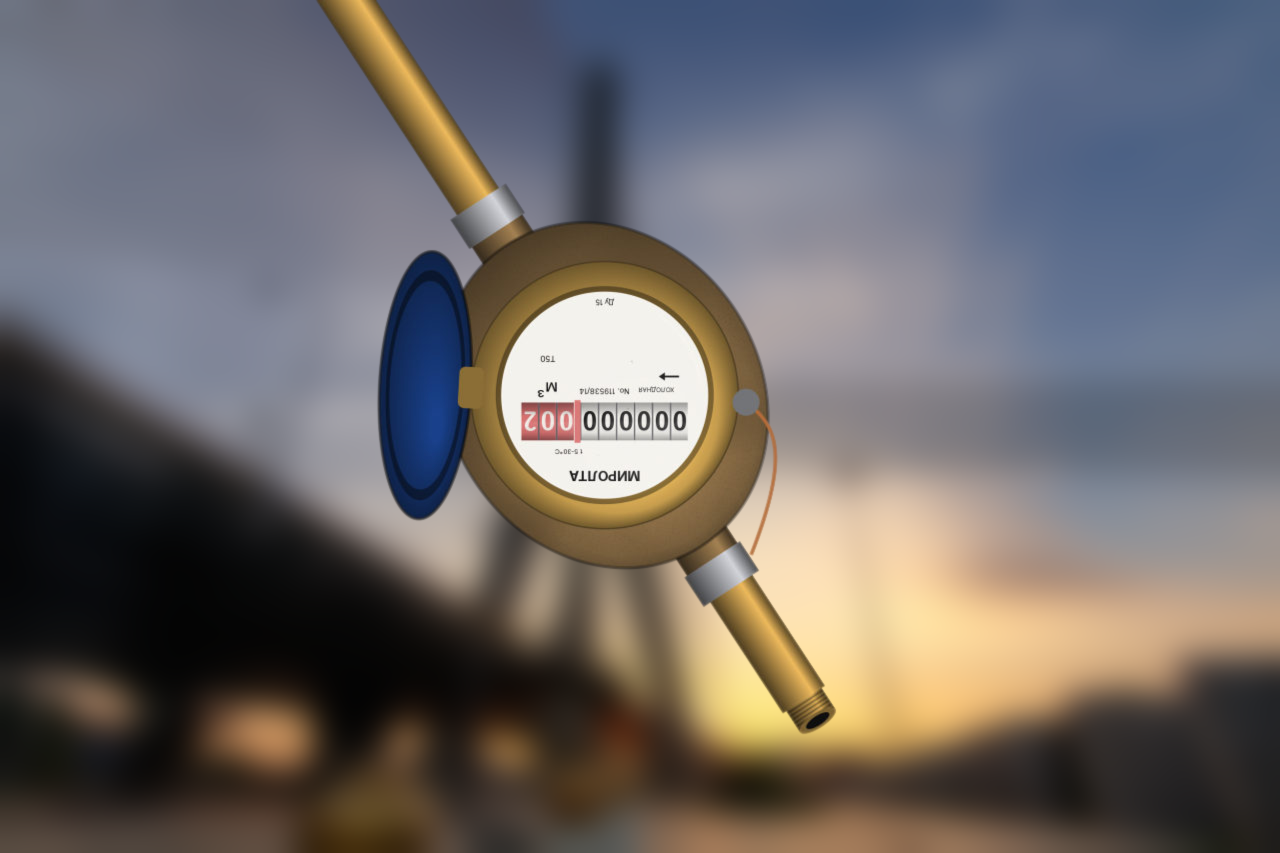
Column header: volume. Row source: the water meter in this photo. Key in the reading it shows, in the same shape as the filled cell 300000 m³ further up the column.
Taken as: 0.002 m³
